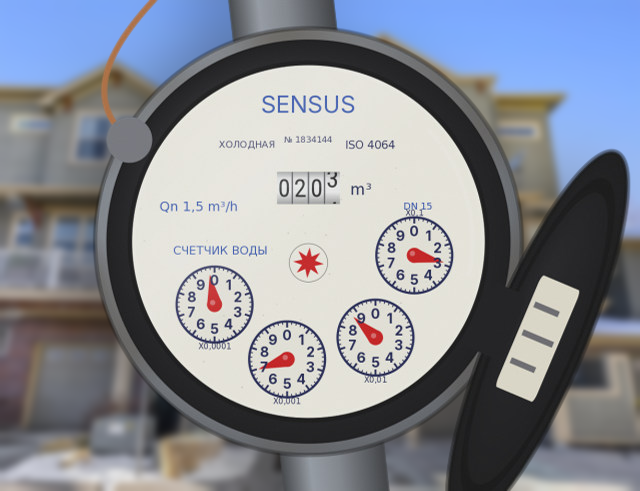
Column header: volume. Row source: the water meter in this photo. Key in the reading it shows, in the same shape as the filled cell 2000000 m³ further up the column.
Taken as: 203.2869 m³
